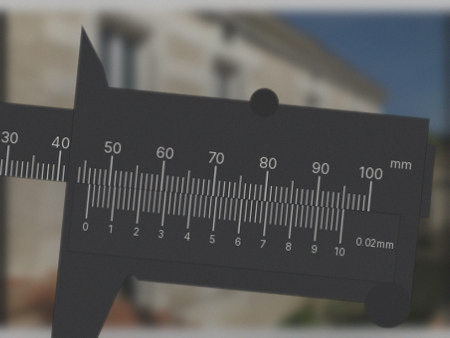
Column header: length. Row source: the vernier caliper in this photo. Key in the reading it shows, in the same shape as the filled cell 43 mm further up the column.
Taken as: 46.2 mm
